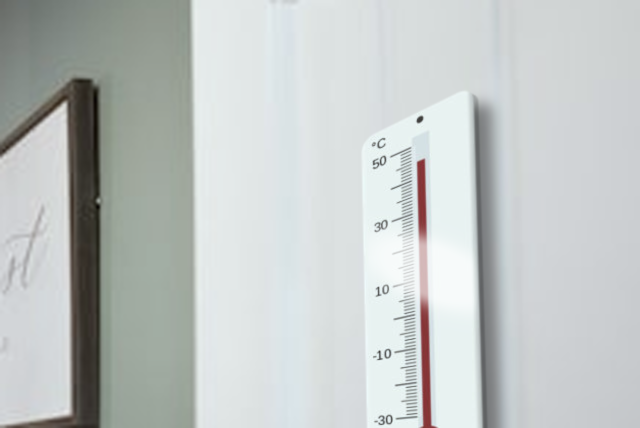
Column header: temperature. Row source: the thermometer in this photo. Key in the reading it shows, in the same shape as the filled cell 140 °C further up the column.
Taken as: 45 °C
